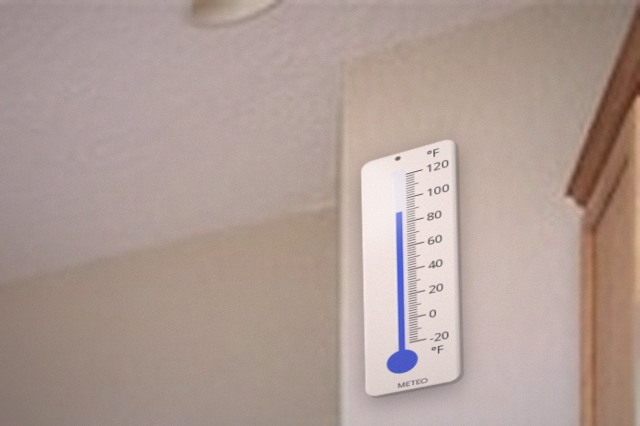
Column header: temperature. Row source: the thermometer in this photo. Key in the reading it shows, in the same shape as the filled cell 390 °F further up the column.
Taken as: 90 °F
